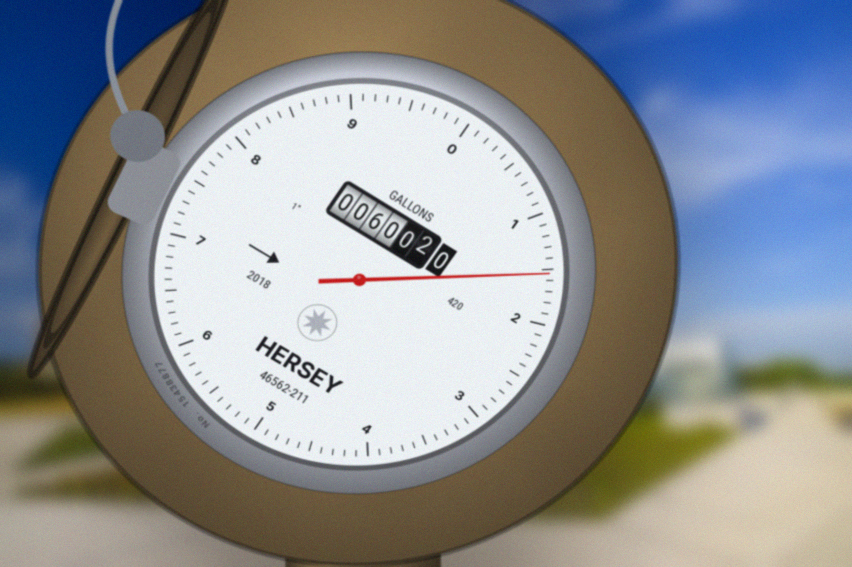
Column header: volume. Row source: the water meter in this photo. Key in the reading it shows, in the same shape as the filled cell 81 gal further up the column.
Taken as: 60021.5 gal
